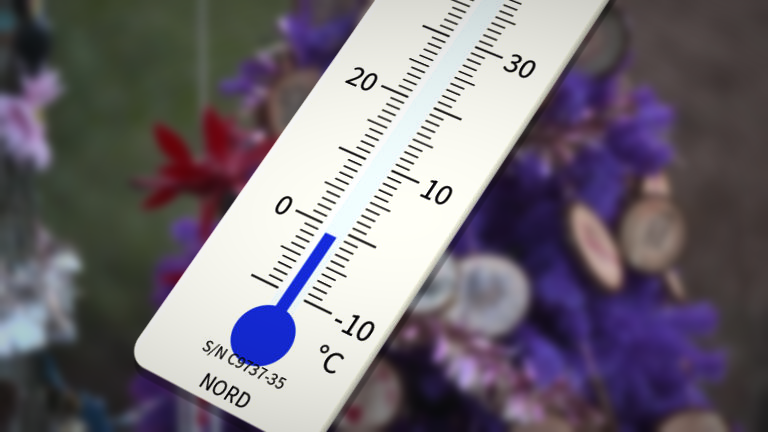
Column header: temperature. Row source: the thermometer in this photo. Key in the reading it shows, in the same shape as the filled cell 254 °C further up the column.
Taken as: -1 °C
